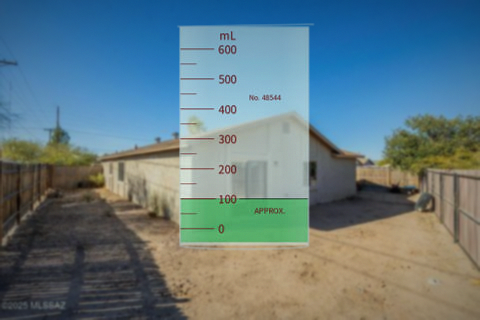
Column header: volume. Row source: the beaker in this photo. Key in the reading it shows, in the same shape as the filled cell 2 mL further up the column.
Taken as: 100 mL
